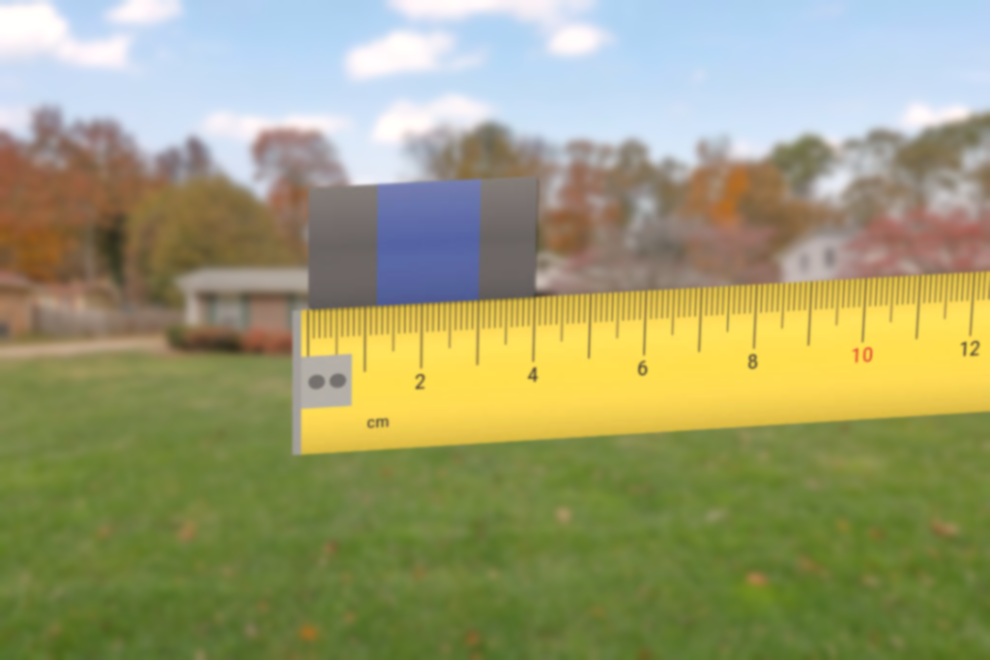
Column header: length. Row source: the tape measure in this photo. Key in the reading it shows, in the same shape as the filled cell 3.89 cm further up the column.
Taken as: 4 cm
